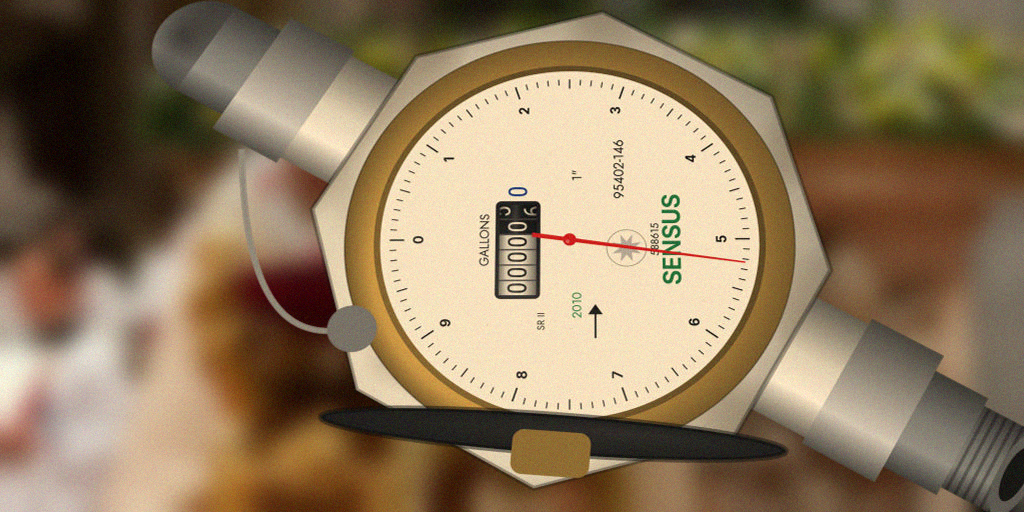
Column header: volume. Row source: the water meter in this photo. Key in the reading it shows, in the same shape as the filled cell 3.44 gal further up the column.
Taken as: 55.2 gal
